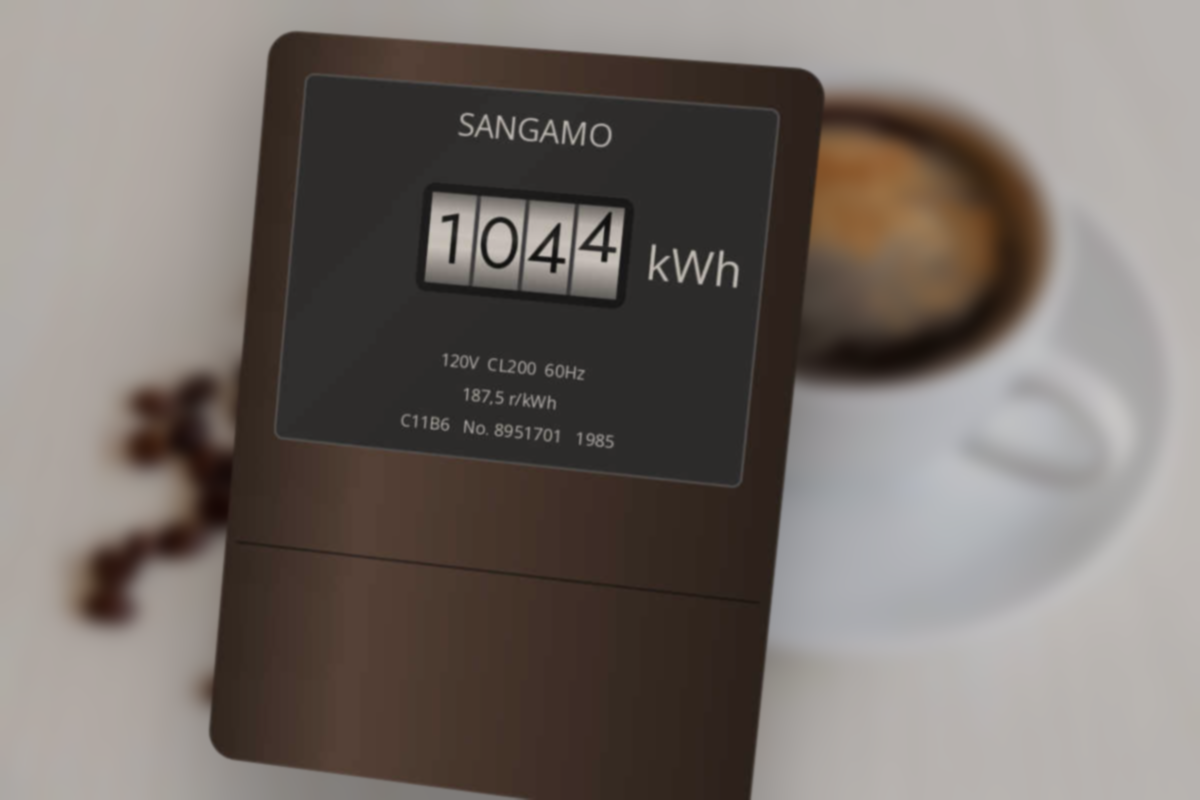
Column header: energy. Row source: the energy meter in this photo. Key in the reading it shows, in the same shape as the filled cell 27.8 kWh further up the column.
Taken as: 1044 kWh
